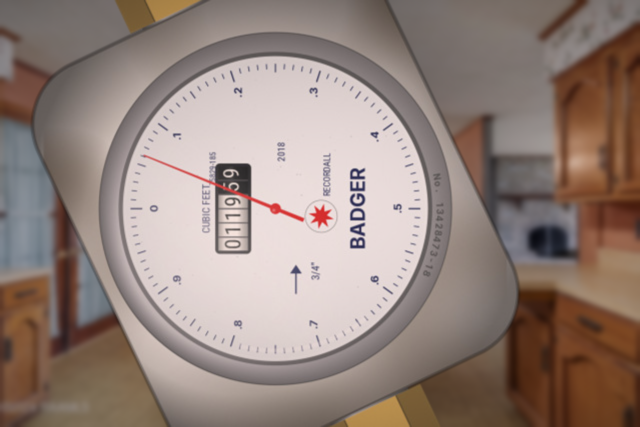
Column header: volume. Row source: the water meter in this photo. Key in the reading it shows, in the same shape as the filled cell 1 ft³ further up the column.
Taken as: 11959.06 ft³
